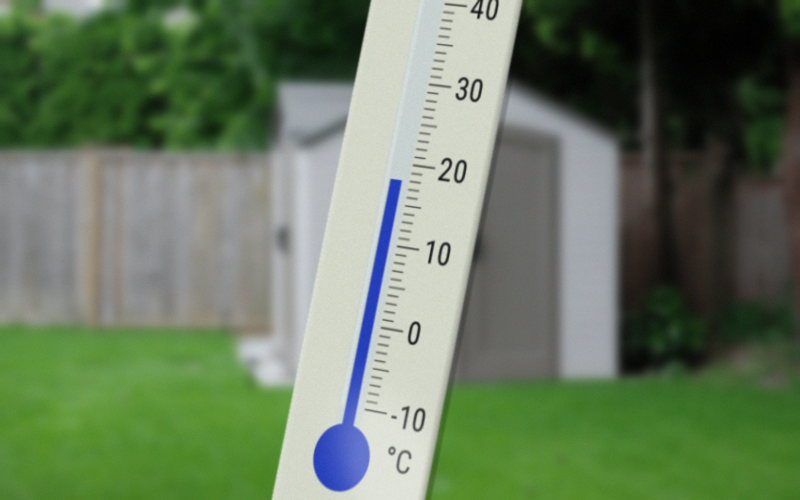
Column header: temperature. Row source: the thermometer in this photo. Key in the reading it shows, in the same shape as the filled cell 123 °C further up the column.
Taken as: 18 °C
